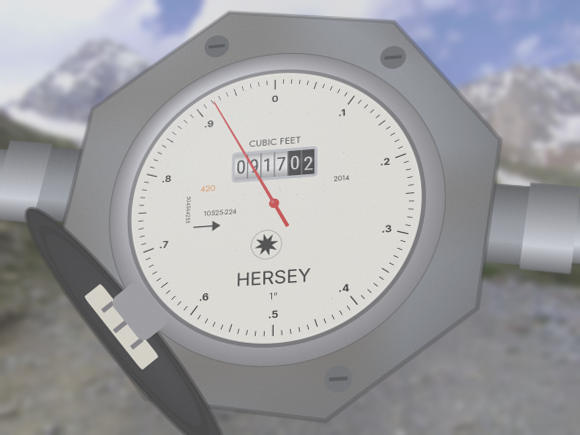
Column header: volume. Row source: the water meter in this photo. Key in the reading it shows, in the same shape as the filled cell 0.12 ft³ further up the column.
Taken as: 91701.92 ft³
